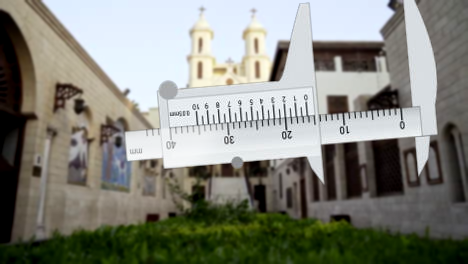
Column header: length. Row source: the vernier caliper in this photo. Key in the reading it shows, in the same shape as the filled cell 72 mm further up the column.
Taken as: 16.2 mm
